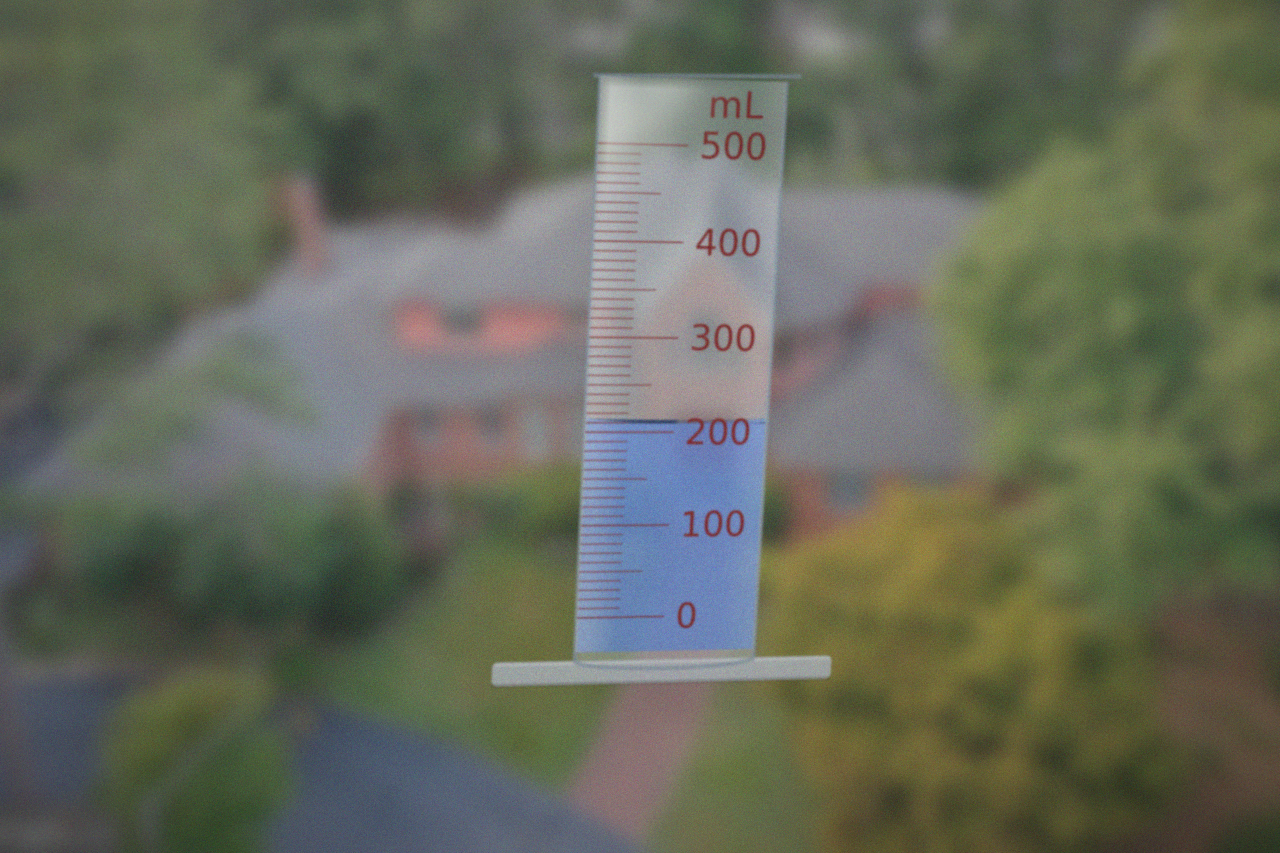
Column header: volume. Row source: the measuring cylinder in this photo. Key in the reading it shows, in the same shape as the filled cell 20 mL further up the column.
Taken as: 210 mL
